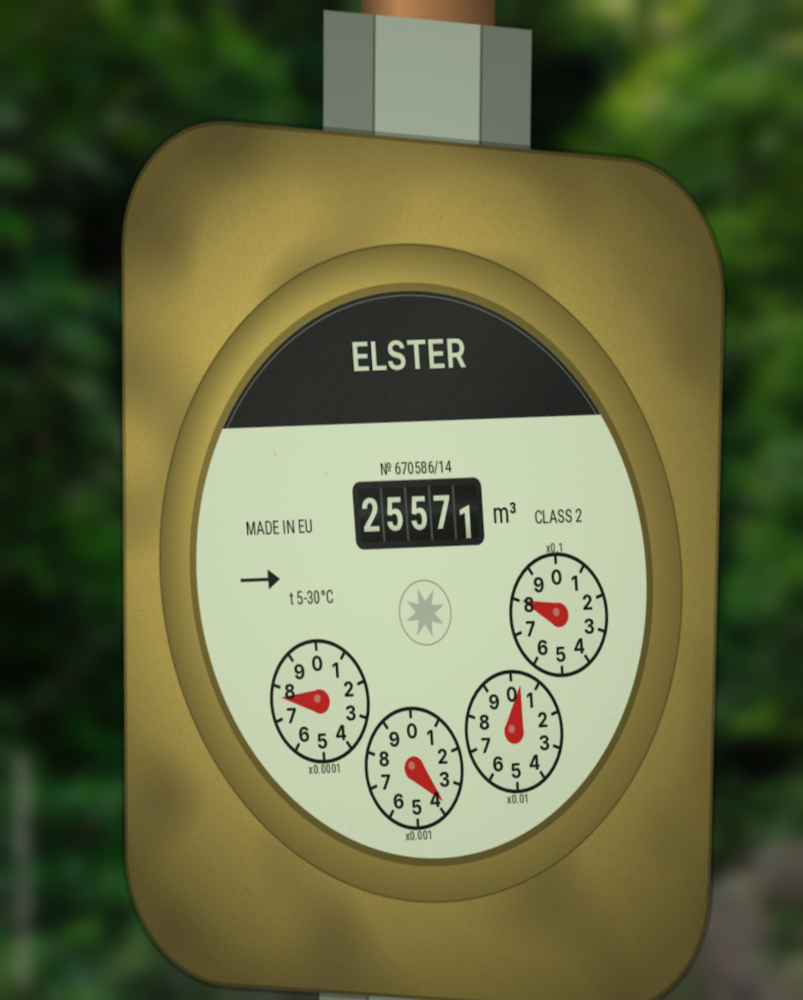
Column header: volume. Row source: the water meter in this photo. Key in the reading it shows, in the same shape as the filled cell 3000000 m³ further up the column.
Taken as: 25570.8037 m³
